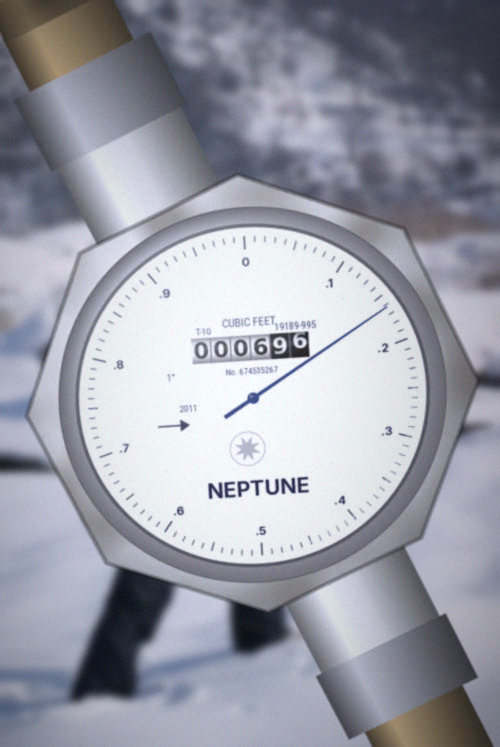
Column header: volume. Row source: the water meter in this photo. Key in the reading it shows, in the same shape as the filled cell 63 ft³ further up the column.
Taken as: 696.16 ft³
